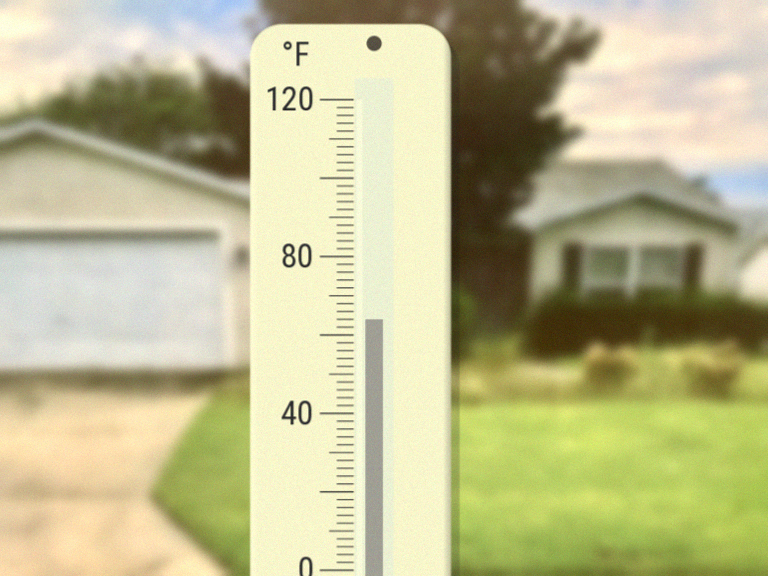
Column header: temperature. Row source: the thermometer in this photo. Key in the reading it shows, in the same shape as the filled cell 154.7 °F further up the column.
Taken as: 64 °F
